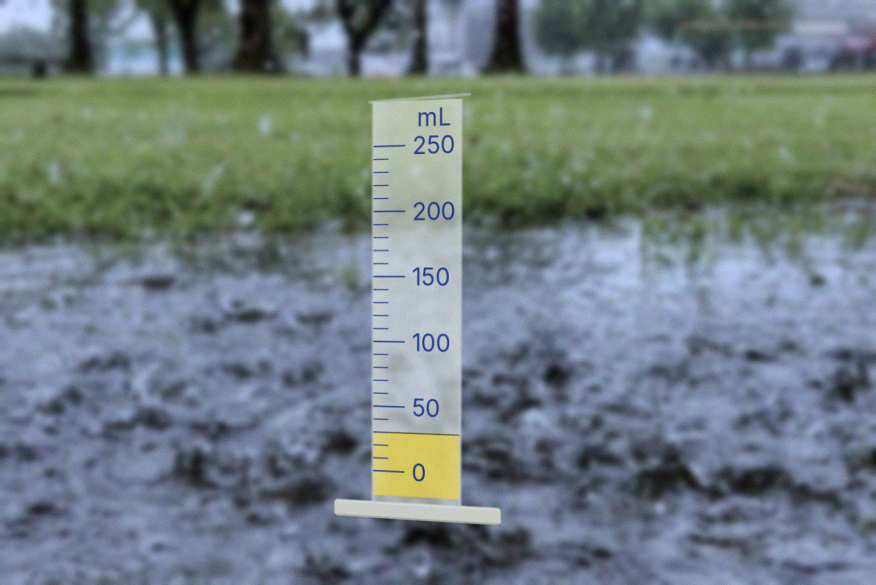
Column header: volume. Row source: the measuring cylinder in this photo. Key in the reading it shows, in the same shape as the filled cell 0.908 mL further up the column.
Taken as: 30 mL
